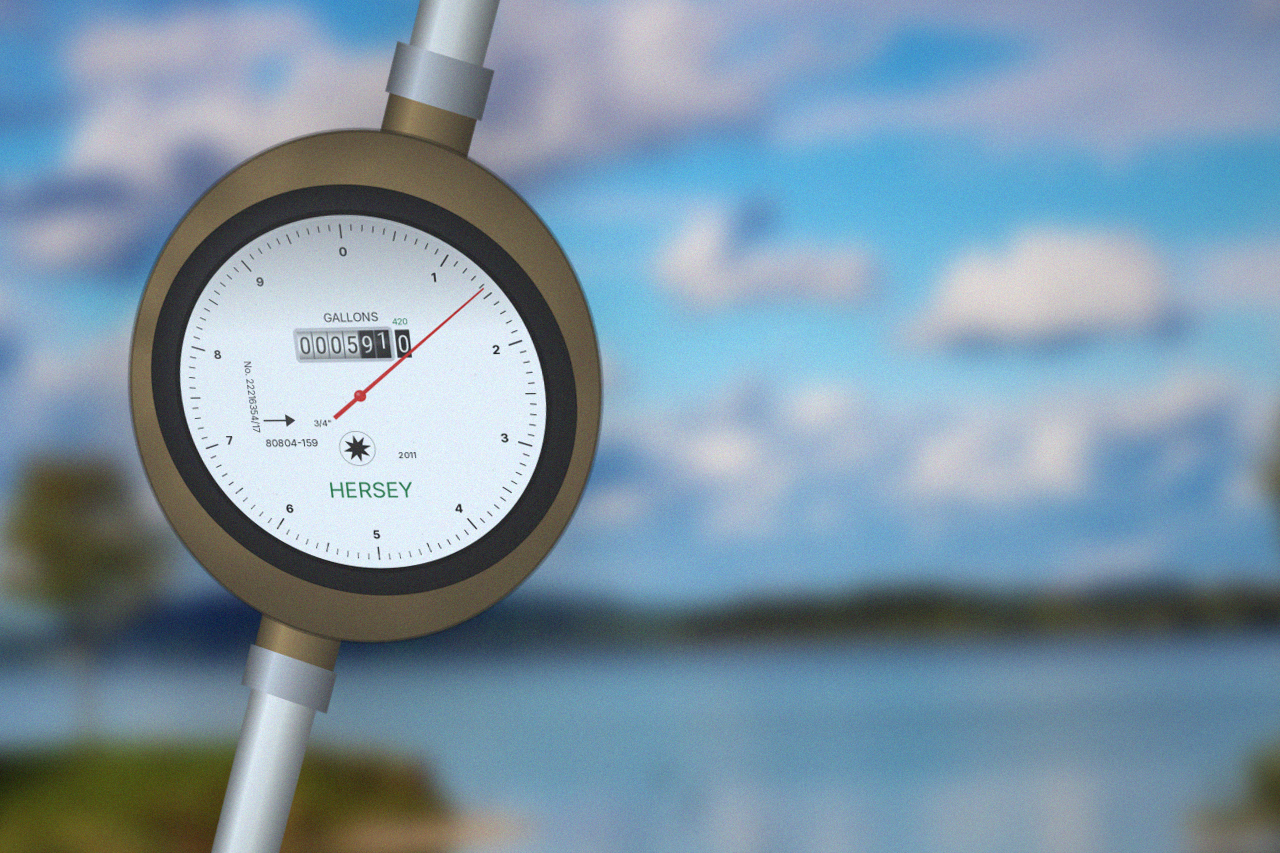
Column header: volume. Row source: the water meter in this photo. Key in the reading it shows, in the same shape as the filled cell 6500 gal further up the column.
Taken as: 5911.4 gal
